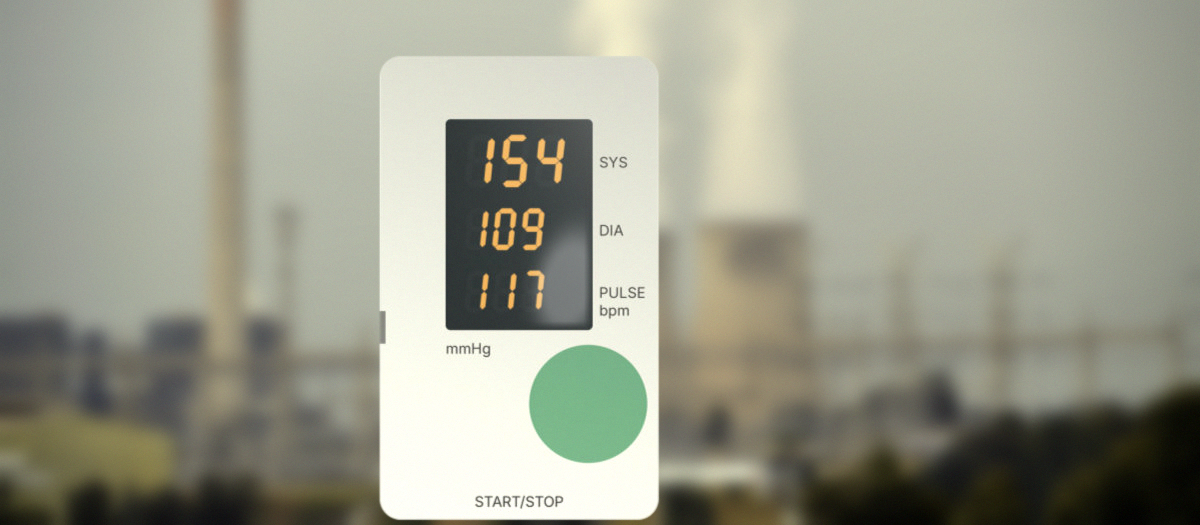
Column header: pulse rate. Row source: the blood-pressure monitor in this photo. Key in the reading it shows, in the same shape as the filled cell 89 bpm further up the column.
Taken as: 117 bpm
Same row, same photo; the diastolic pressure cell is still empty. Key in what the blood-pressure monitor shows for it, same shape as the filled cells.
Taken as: 109 mmHg
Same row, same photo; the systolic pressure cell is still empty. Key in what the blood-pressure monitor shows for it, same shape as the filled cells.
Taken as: 154 mmHg
